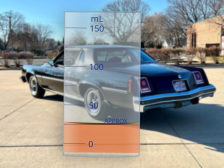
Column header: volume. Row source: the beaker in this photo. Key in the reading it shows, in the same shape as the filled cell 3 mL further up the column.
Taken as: 25 mL
